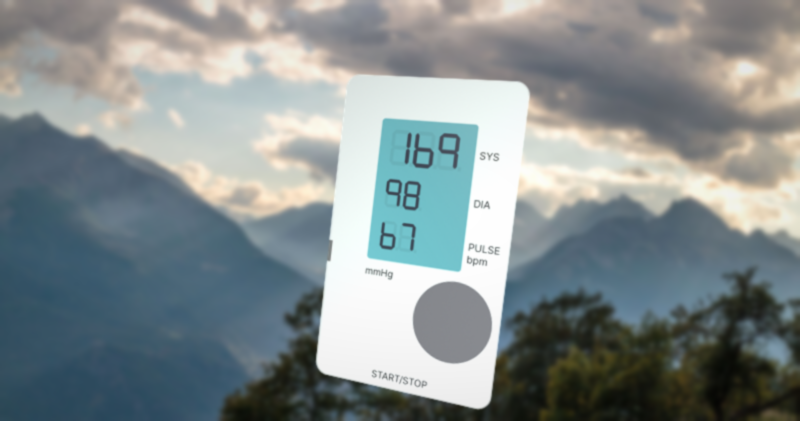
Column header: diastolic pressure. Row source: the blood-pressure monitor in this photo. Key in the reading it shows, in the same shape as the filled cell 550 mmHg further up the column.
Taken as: 98 mmHg
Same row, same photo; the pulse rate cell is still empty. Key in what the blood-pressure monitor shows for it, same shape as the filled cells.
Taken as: 67 bpm
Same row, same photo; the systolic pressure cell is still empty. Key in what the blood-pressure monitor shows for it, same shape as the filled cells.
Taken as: 169 mmHg
